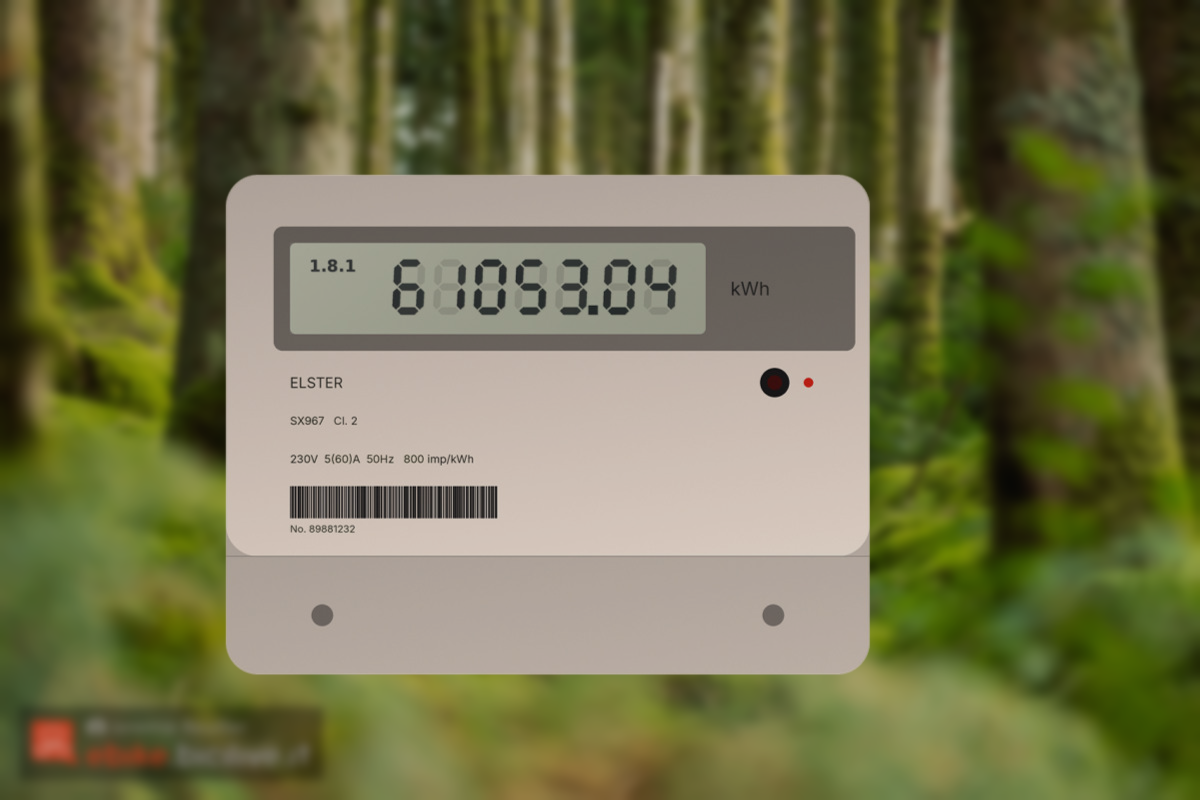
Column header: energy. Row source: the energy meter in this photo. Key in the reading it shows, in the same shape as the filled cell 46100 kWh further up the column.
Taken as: 61053.04 kWh
